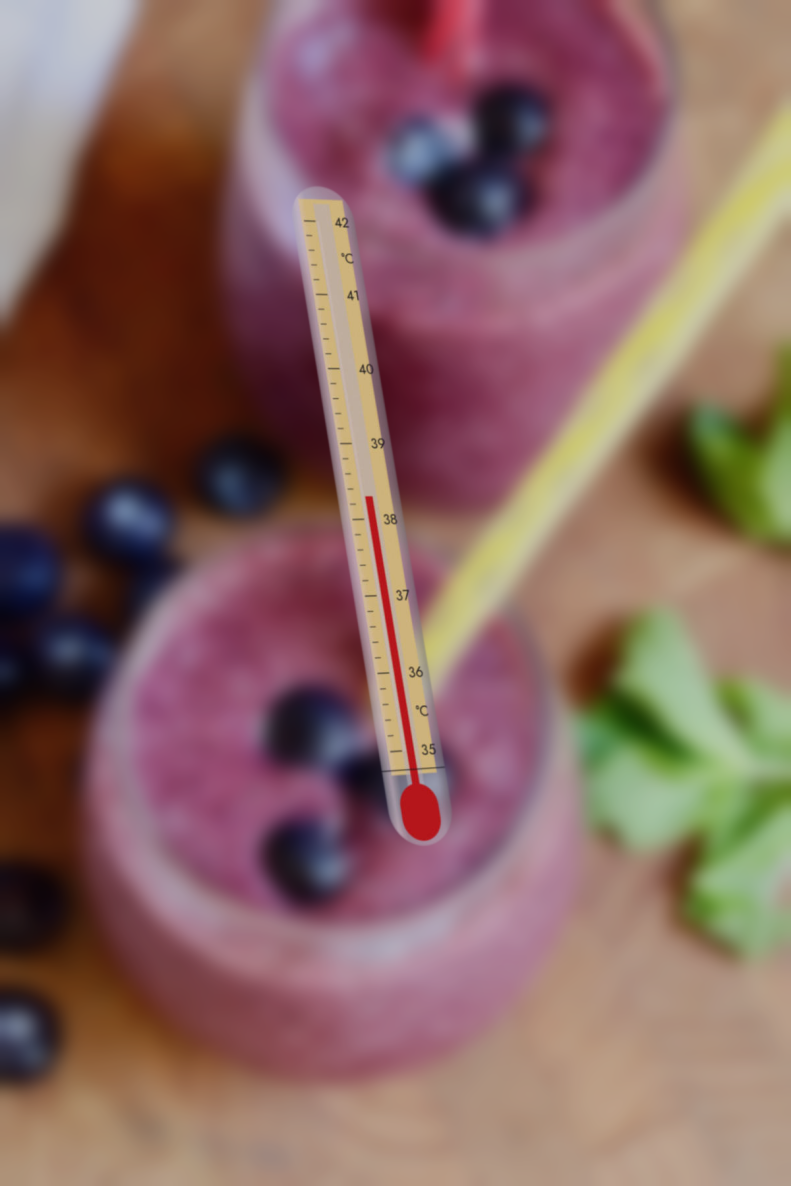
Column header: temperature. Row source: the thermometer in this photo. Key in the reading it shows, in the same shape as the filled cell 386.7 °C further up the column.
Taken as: 38.3 °C
